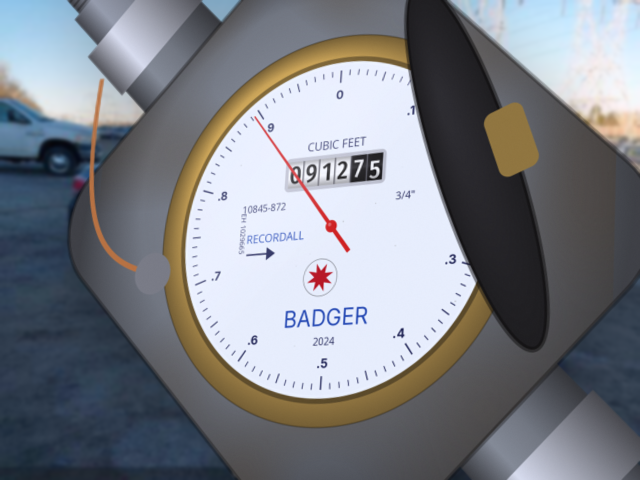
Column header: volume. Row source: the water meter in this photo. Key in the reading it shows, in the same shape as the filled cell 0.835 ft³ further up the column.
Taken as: 91274.89 ft³
